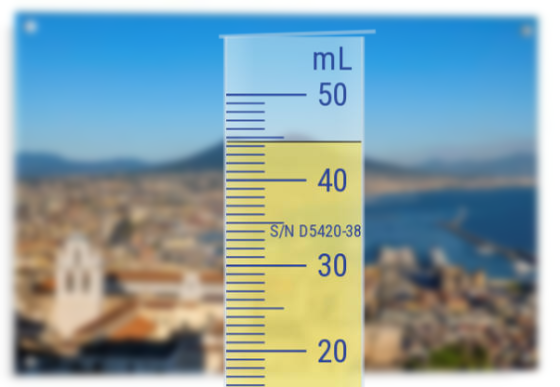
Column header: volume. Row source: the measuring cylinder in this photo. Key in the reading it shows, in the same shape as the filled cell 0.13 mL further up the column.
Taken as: 44.5 mL
